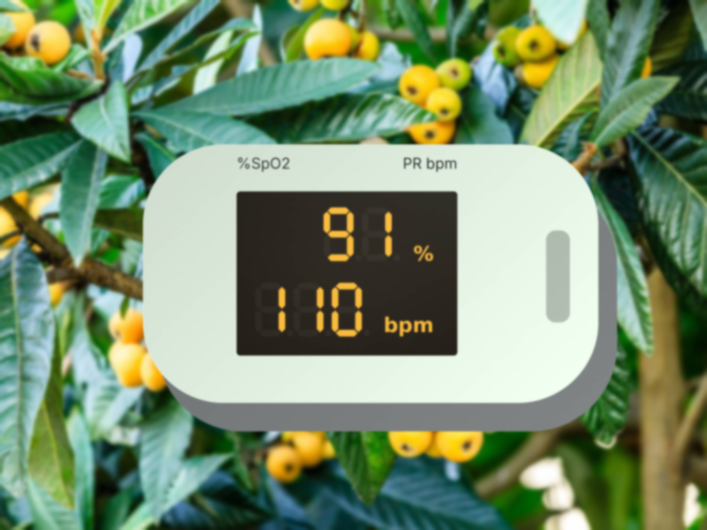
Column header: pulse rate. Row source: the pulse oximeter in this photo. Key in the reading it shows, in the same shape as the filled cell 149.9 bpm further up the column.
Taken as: 110 bpm
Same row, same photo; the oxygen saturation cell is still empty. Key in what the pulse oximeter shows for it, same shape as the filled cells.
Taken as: 91 %
